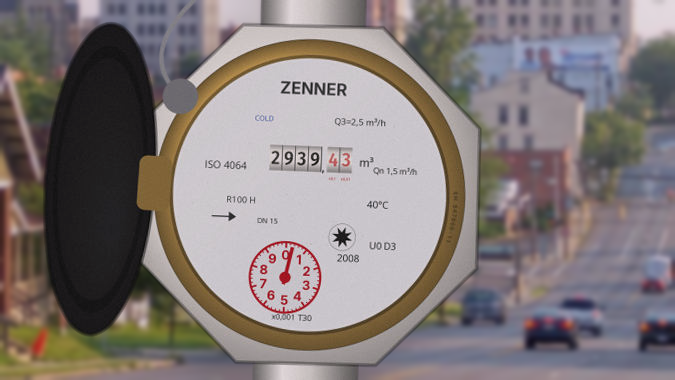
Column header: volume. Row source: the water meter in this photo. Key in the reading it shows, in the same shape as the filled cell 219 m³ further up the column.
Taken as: 2939.430 m³
